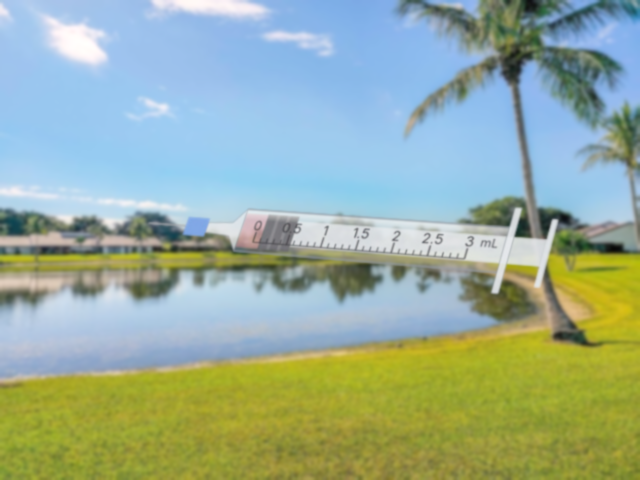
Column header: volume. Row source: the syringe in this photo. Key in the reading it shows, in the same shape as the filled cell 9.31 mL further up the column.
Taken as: 0.1 mL
